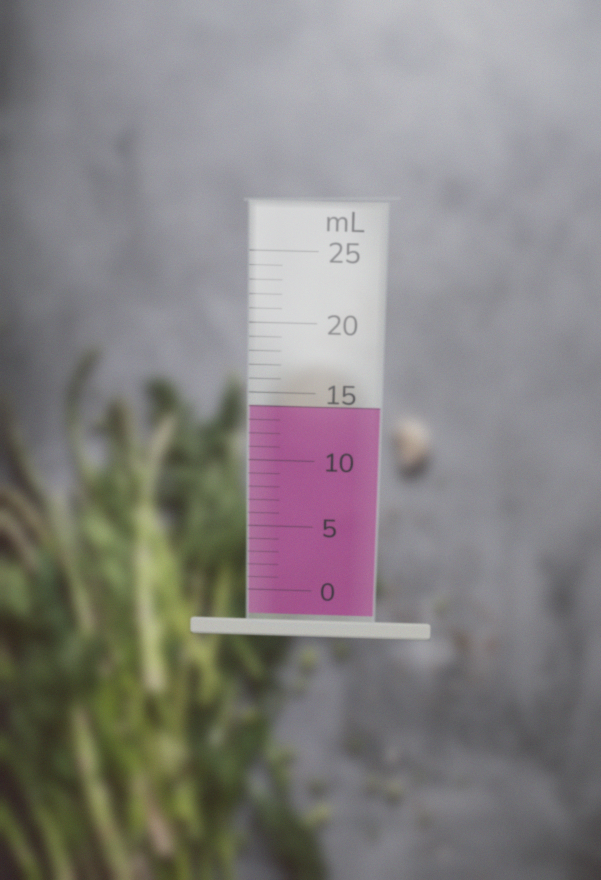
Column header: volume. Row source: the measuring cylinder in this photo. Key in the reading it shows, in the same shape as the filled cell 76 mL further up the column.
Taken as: 14 mL
